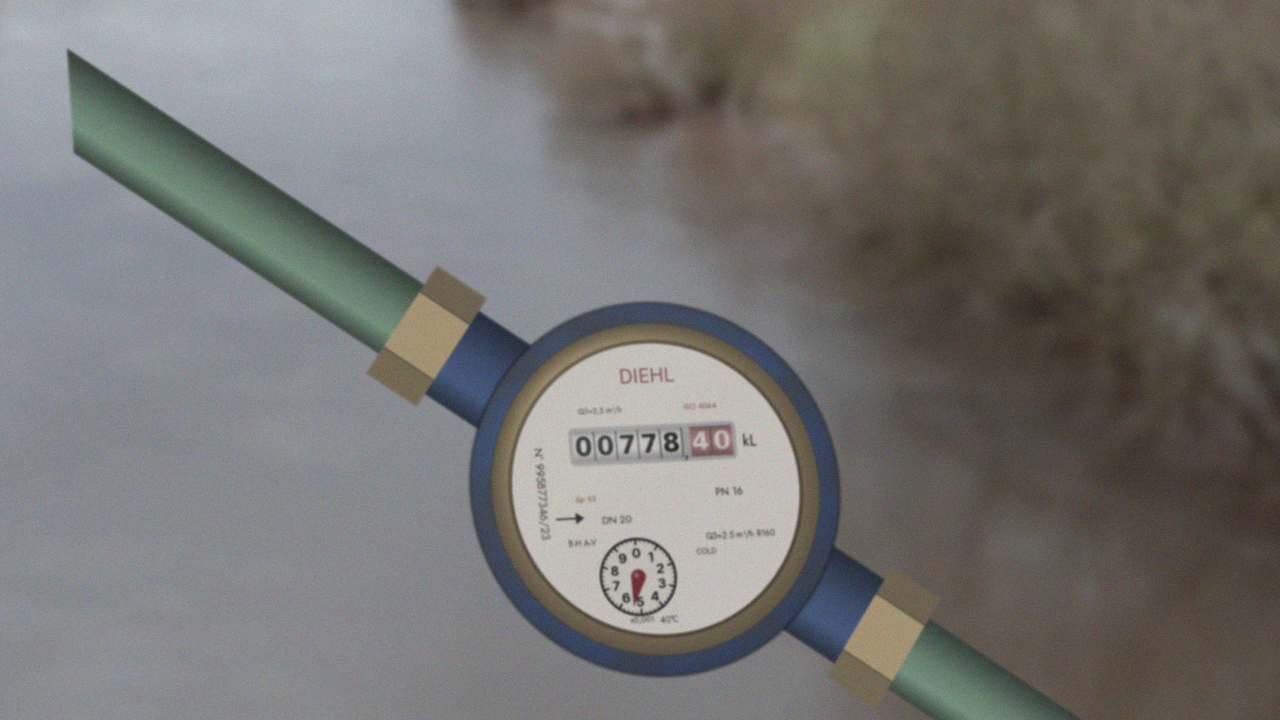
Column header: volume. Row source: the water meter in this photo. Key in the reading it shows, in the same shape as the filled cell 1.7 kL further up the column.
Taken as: 778.405 kL
